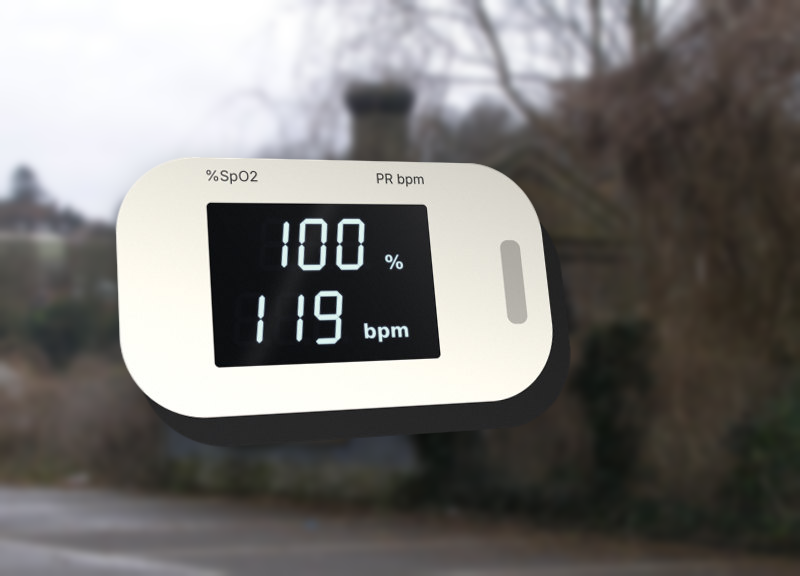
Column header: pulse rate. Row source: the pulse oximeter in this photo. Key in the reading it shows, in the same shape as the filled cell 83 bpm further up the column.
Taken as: 119 bpm
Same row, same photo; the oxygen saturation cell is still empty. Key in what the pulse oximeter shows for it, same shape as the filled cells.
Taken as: 100 %
